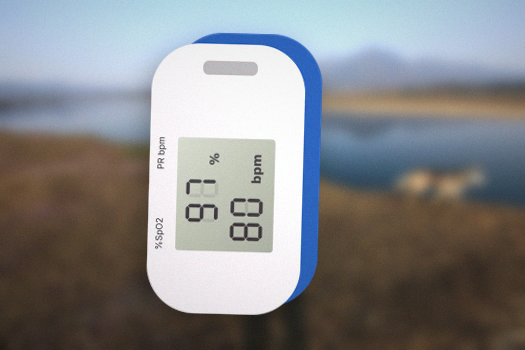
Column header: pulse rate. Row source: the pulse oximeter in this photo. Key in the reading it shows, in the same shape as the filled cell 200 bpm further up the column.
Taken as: 80 bpm
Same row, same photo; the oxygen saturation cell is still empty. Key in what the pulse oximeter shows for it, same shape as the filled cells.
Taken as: 97 %
